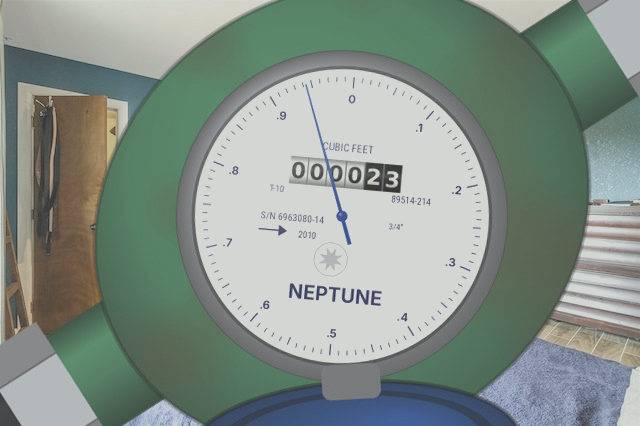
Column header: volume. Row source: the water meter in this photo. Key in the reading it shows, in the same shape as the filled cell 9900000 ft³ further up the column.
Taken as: 22.94 ft³
